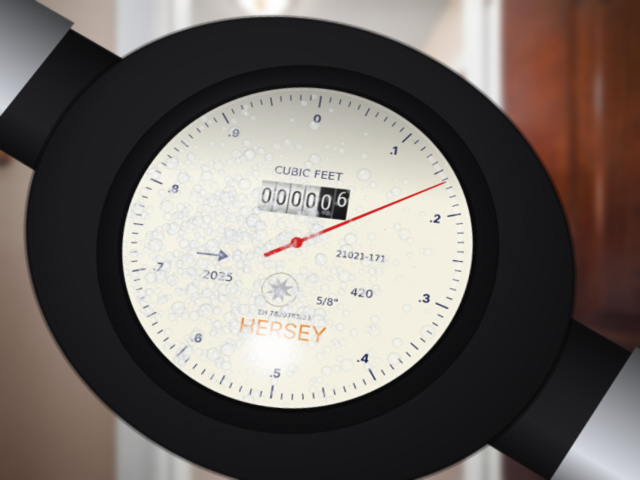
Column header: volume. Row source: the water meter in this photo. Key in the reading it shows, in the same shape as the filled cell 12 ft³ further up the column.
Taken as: 6.16 ft³
